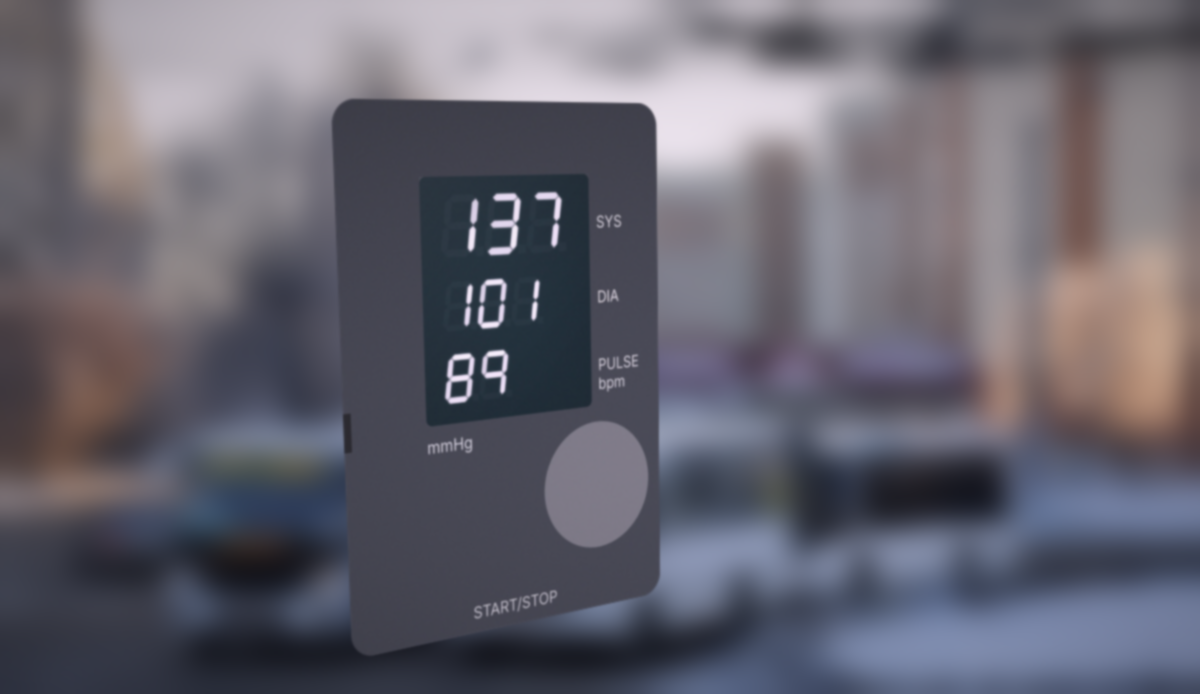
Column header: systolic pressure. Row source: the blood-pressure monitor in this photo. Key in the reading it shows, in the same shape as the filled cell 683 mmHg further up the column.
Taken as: 137 mmHg
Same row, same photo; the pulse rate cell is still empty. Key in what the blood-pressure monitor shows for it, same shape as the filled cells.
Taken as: 89 bpm
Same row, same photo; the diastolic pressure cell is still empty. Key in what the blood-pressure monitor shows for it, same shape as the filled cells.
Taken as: 101 mmHg
